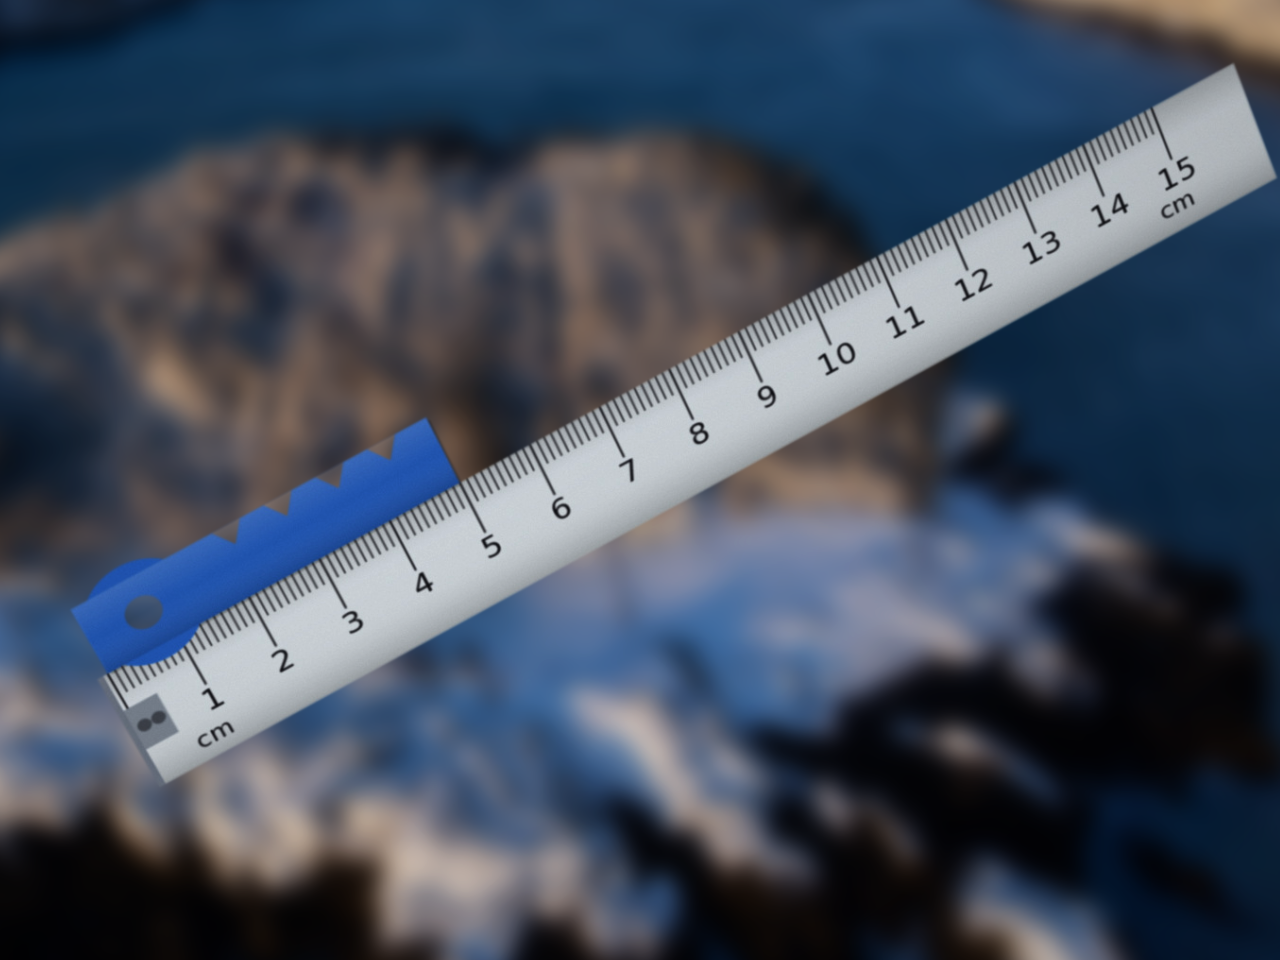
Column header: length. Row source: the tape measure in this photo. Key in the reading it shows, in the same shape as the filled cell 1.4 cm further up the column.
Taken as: 5 cm
